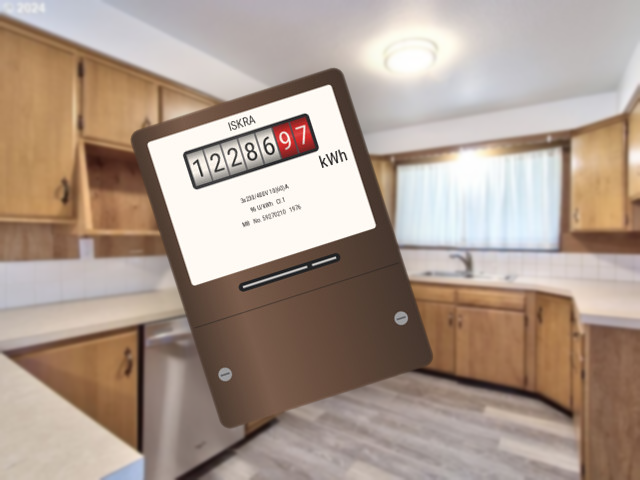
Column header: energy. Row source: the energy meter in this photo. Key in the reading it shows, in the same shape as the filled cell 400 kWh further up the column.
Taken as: 12286.97 kWh
